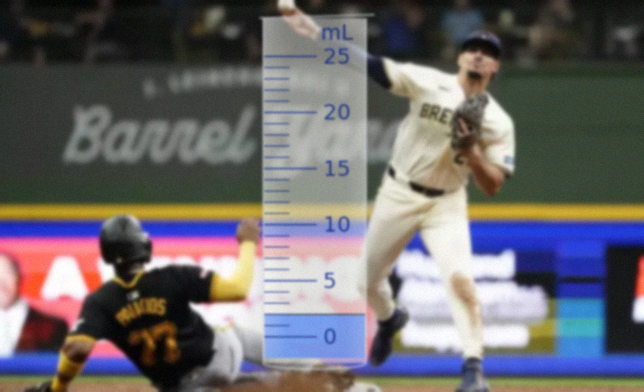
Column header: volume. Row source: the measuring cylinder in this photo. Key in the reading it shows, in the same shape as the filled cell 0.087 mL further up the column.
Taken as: 2 mL
